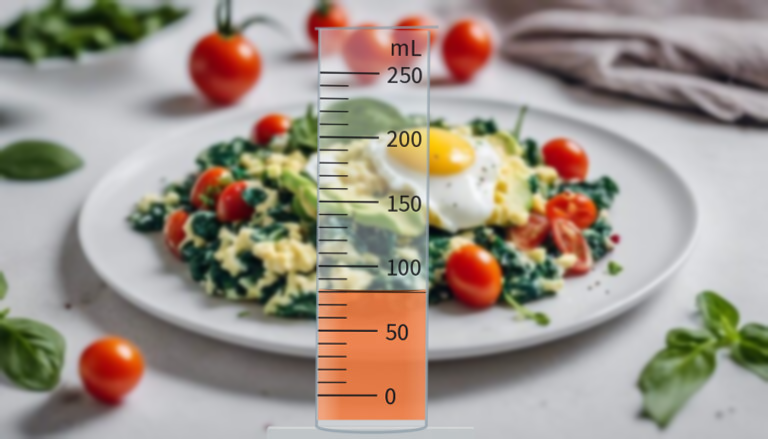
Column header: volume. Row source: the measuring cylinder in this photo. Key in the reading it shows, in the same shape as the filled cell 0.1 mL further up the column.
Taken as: 80 mL
